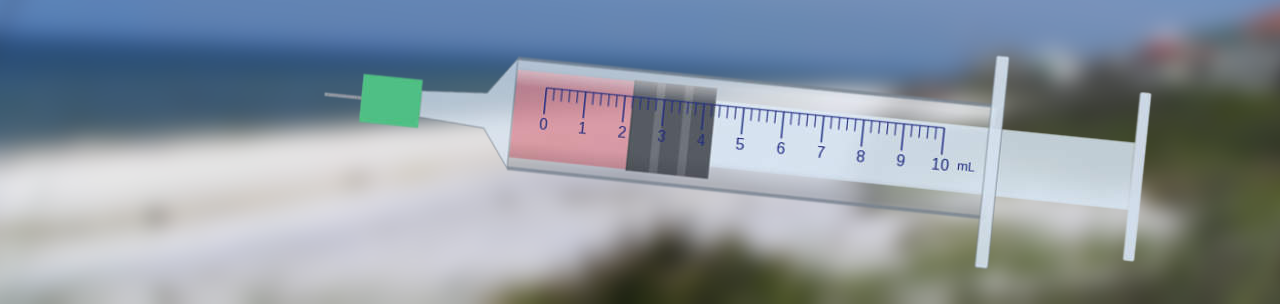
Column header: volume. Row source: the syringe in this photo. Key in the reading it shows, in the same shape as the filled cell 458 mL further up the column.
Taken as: 2.2 mL
